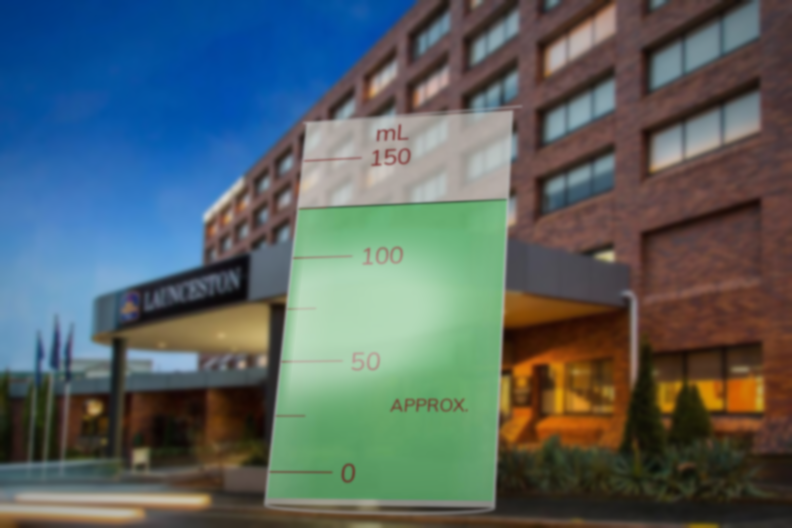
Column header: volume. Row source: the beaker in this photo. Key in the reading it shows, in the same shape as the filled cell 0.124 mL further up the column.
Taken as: 125 mL
